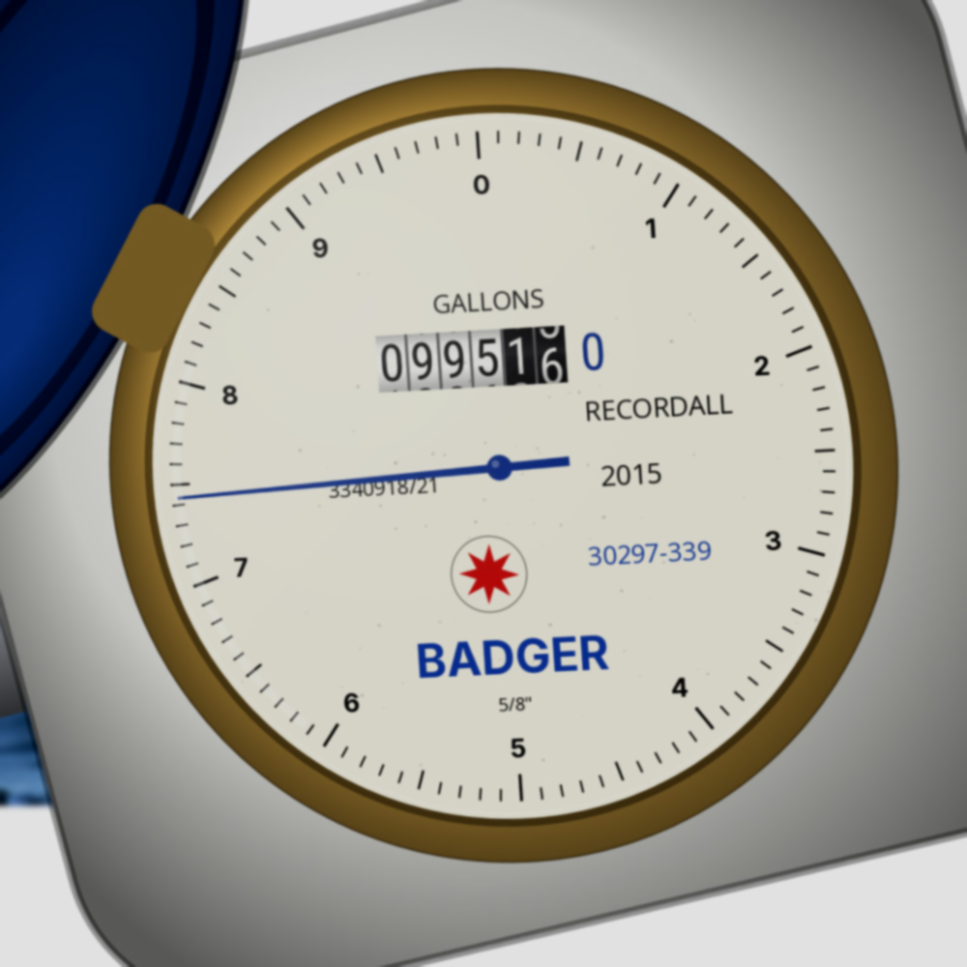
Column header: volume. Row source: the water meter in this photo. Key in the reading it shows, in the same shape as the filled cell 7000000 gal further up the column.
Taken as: 995157.4 gal
